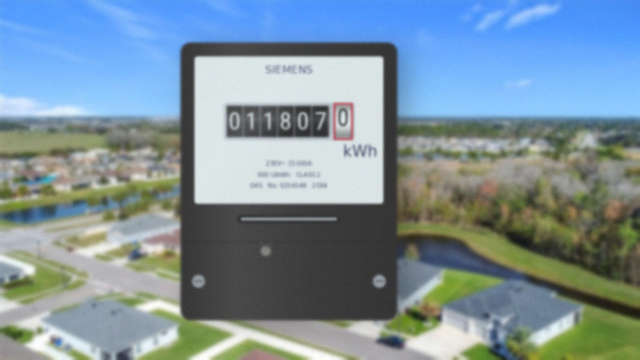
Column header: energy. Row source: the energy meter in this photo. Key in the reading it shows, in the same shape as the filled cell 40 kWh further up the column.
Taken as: 11807.0 kWh
